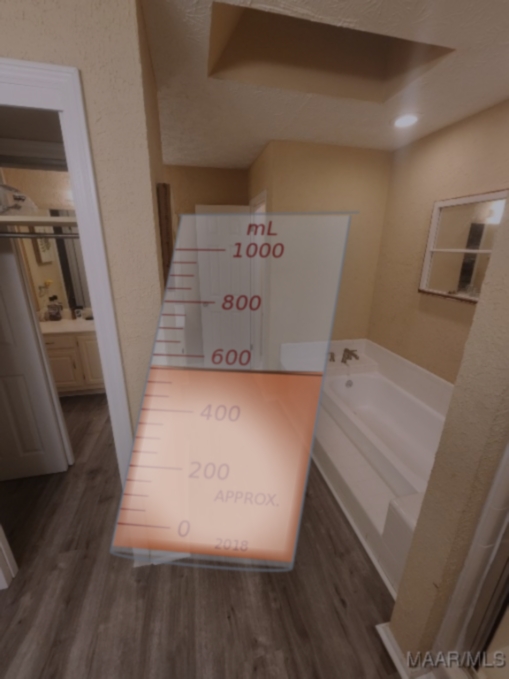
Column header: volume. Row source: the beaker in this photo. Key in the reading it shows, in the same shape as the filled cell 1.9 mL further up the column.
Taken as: 550 mL
